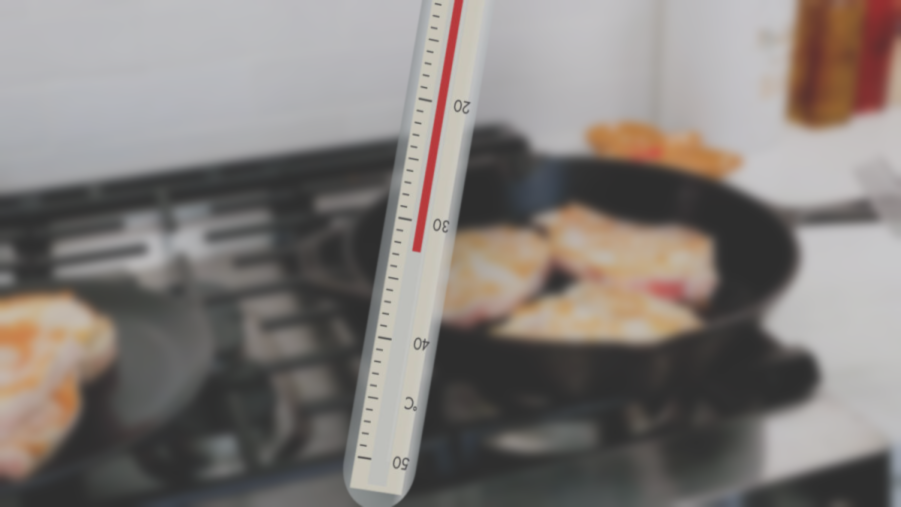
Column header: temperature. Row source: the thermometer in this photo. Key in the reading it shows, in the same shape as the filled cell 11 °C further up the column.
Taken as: 32.5 °C
